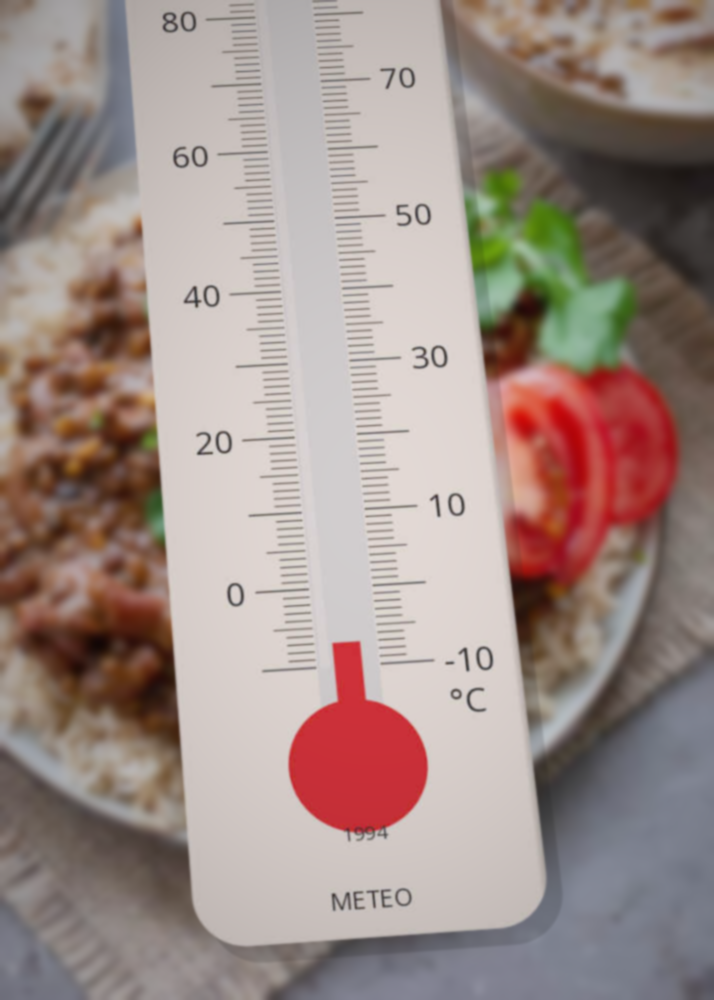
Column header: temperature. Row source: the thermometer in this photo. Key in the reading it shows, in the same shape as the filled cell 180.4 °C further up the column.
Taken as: -7 °C
